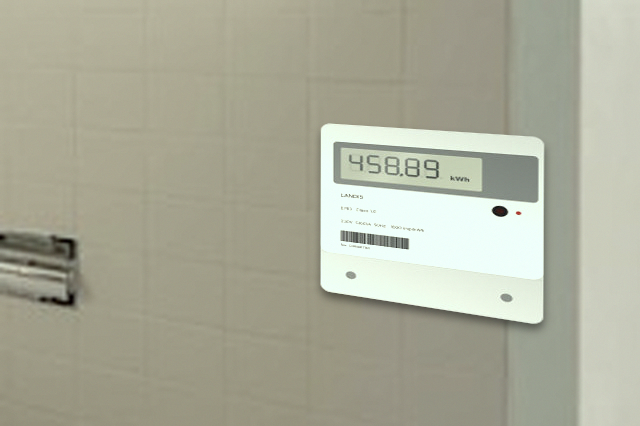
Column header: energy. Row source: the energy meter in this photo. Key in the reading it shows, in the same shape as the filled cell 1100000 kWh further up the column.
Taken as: 458.89 kWh
